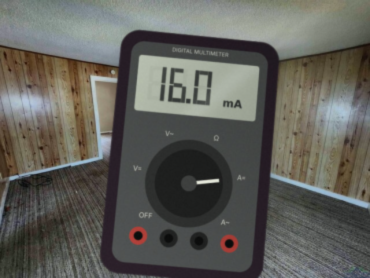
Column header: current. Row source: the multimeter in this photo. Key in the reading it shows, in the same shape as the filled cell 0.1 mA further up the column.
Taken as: 16.0 mA
